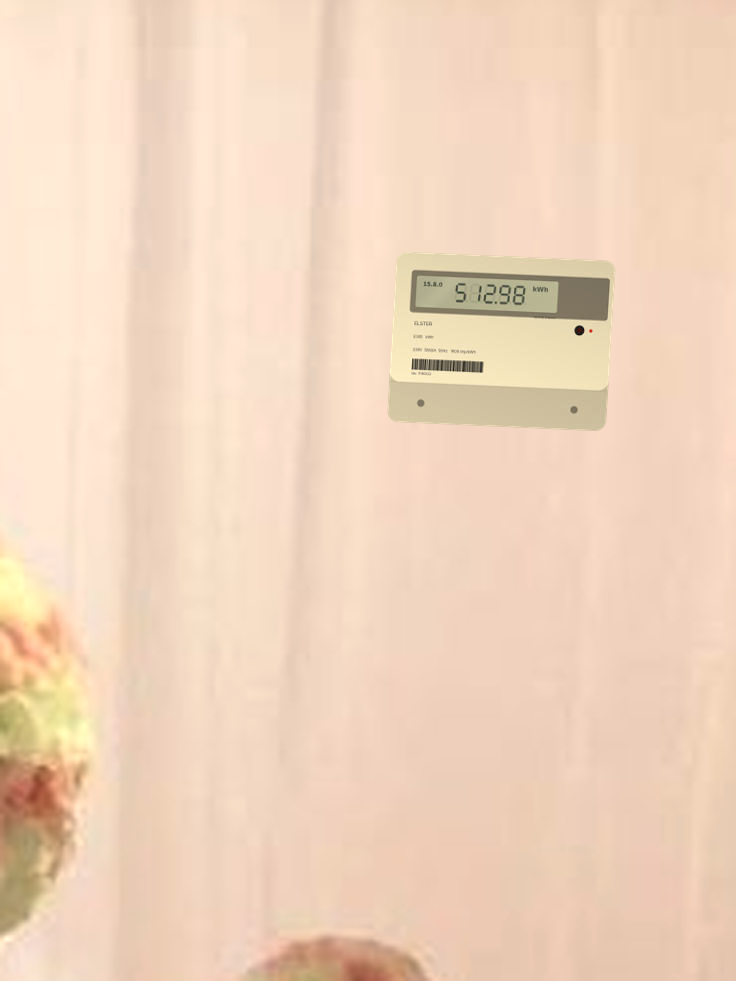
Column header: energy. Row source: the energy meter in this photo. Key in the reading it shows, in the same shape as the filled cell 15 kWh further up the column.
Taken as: 512.98 kWh
